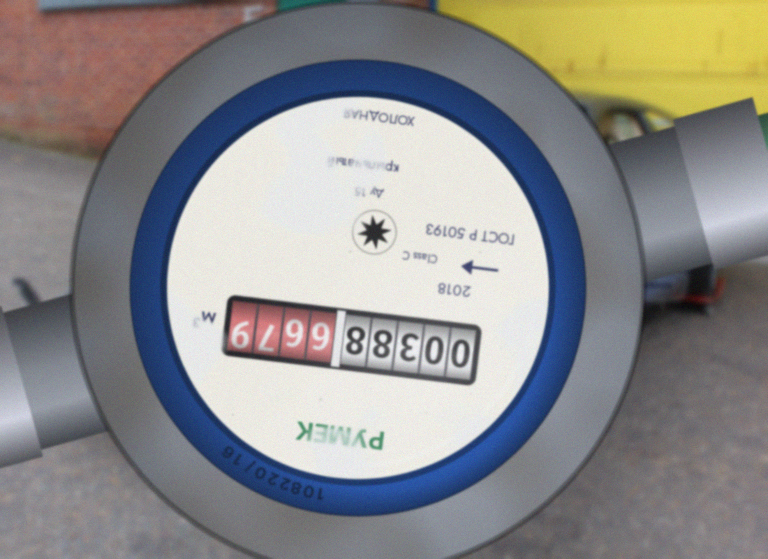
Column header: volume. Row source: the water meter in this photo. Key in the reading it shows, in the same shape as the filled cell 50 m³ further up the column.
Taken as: 388.6679 m³
